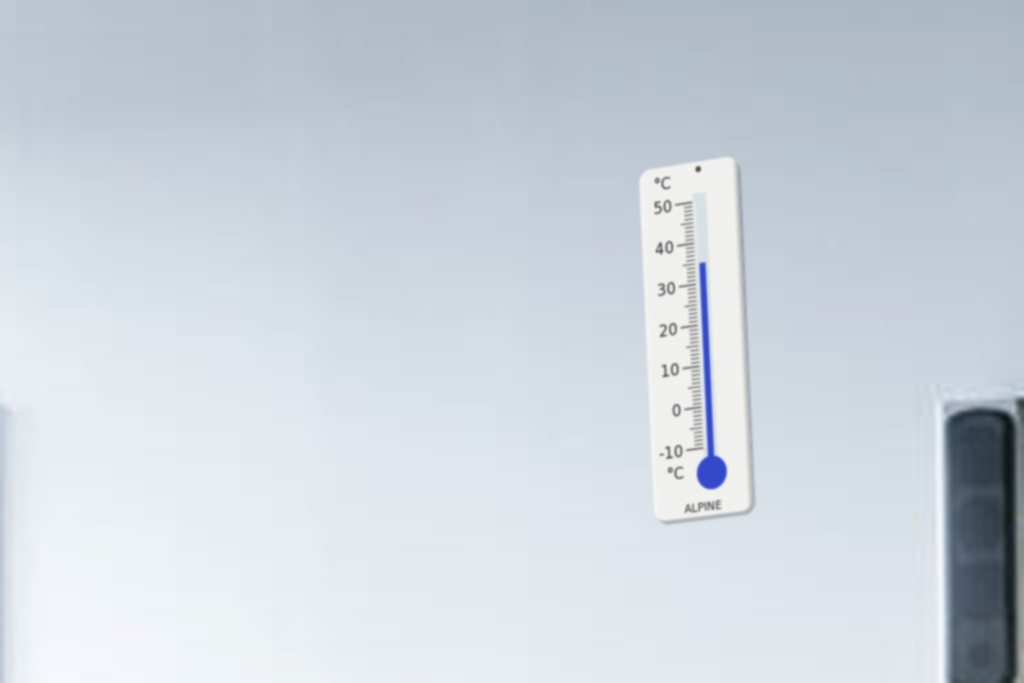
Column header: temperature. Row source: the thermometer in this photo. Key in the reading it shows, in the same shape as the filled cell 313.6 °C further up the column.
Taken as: 35 °C
